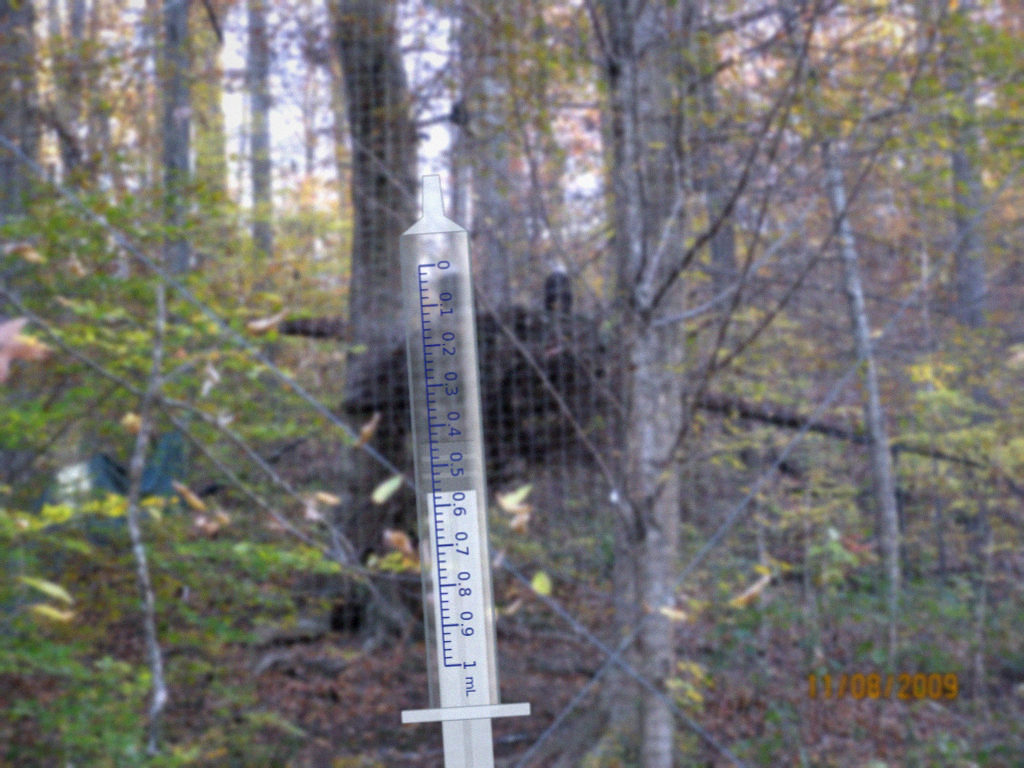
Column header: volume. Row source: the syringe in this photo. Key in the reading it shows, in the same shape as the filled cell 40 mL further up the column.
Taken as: 0.44 mL
